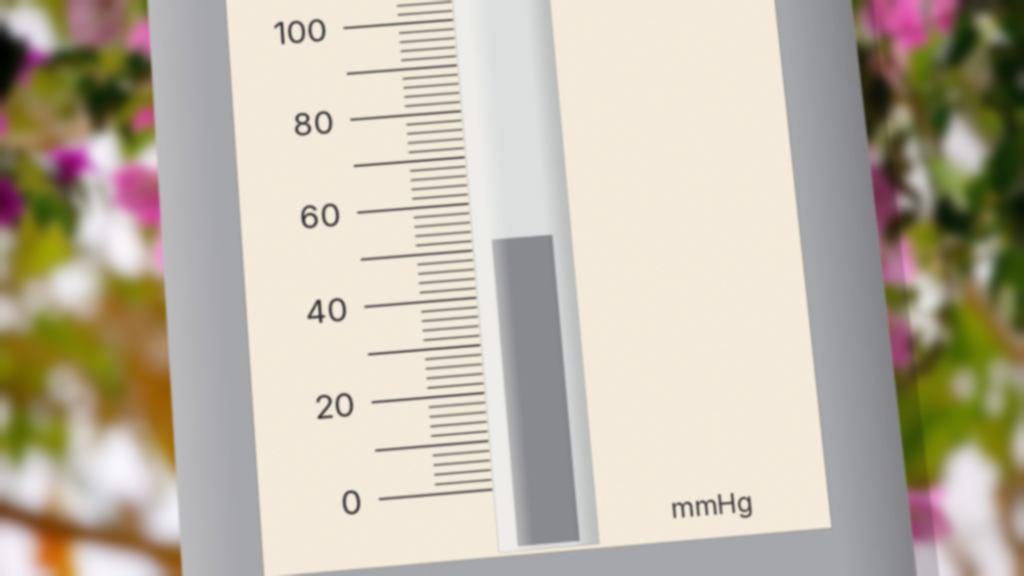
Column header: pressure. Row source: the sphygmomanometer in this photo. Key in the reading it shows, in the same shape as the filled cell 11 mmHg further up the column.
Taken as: 52 mmHg
